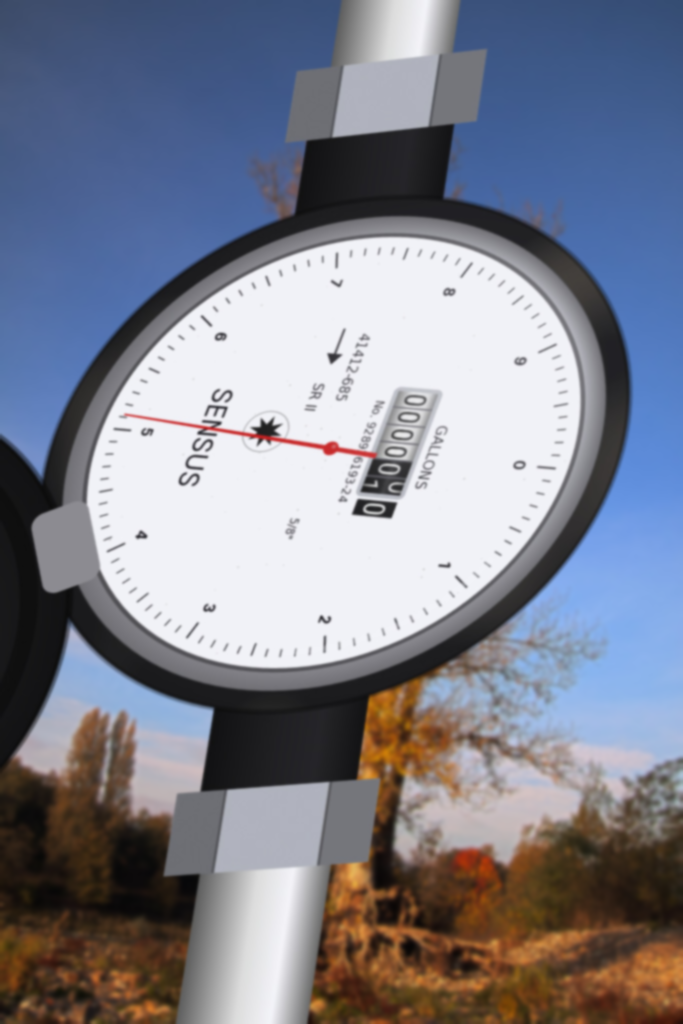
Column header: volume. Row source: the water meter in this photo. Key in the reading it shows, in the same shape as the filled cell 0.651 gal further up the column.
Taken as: 5.1 gal
